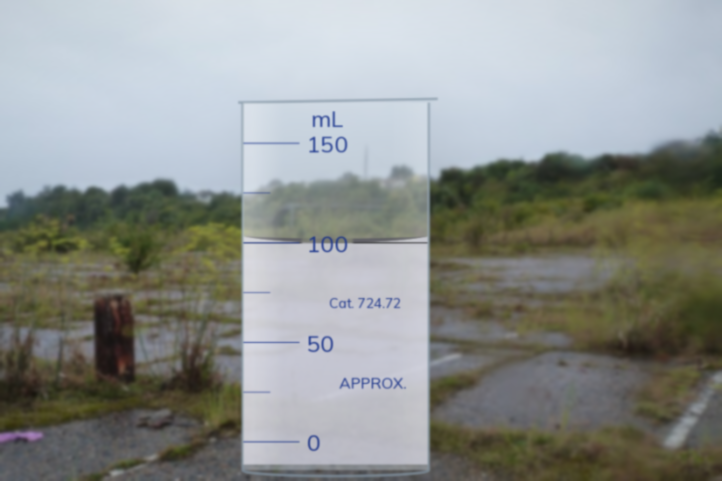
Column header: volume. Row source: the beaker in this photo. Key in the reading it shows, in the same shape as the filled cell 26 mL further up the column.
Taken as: 100 mL
